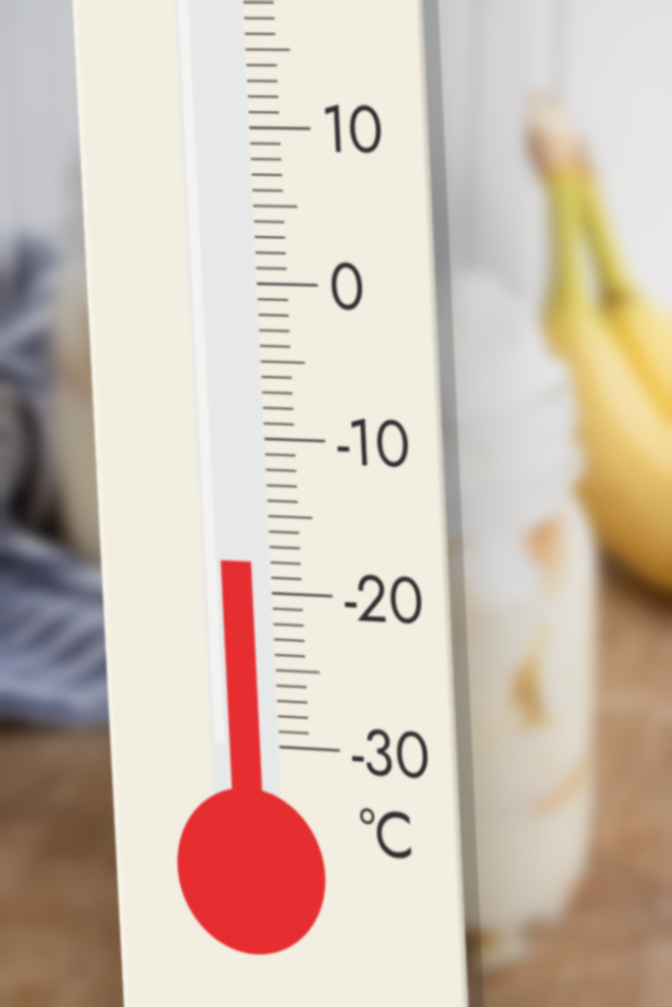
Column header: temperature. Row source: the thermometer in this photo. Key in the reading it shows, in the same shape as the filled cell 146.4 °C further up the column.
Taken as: -18 °C
